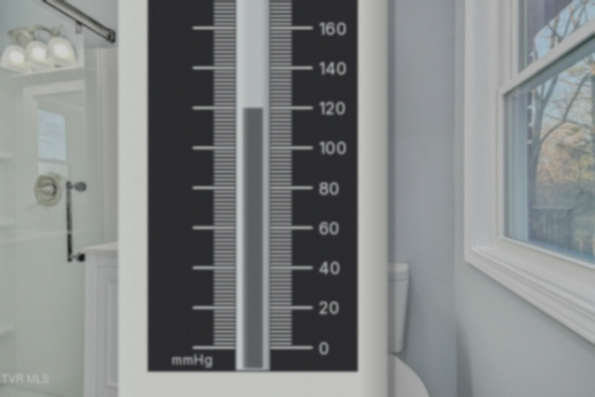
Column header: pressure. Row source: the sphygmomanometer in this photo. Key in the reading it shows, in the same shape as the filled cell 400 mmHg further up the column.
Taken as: 120 mmHg
